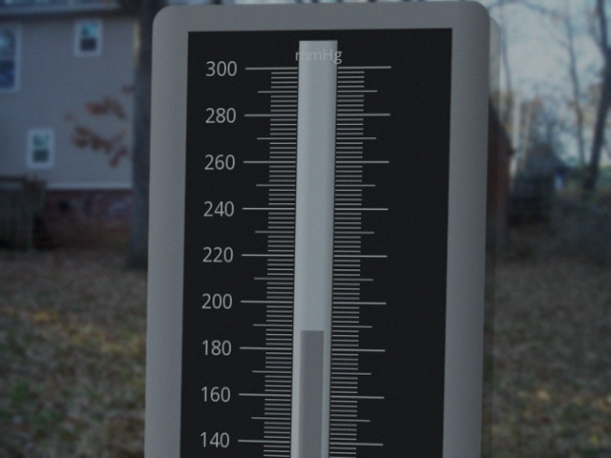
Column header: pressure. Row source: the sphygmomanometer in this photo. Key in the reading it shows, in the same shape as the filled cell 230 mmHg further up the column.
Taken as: 188 mmHg
